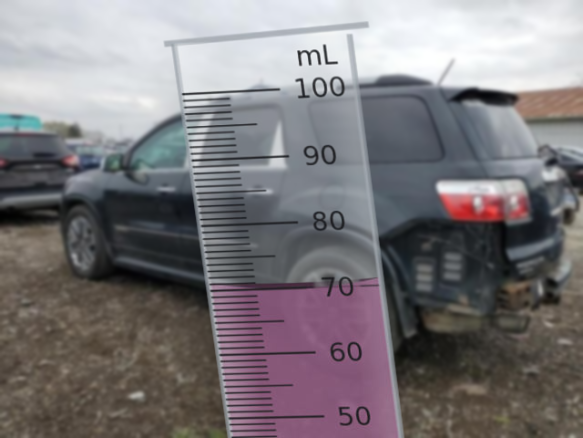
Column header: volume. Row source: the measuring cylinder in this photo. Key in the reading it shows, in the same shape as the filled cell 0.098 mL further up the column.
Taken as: 70 mL
